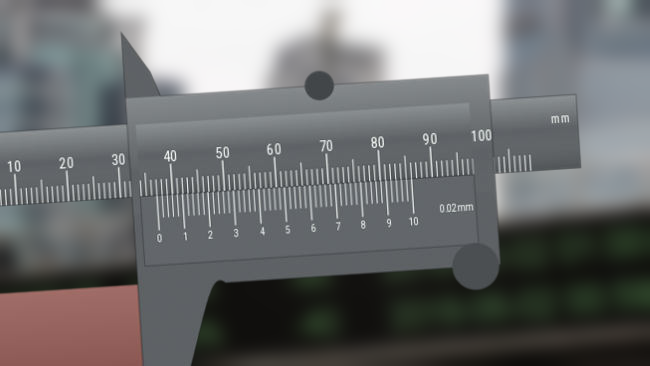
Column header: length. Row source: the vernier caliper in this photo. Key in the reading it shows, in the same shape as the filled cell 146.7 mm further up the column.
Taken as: 37.0 mm
